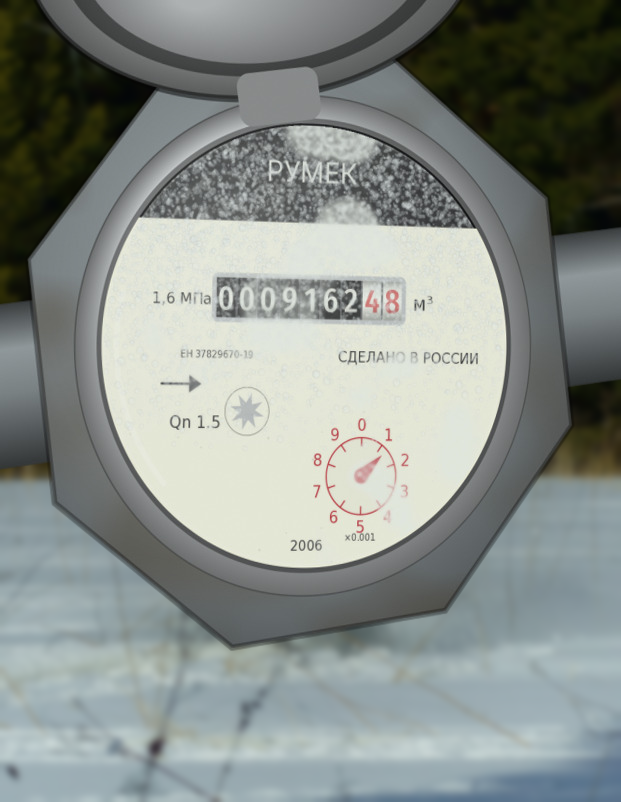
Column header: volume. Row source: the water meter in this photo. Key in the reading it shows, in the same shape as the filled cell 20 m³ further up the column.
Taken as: 9162.481 m³
